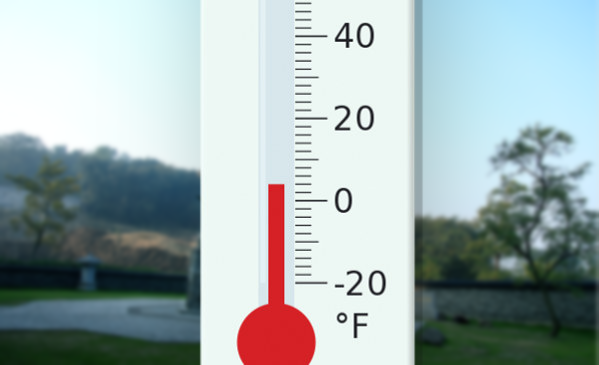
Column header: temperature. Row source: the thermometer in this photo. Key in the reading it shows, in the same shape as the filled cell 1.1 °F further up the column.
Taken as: 4 °F
